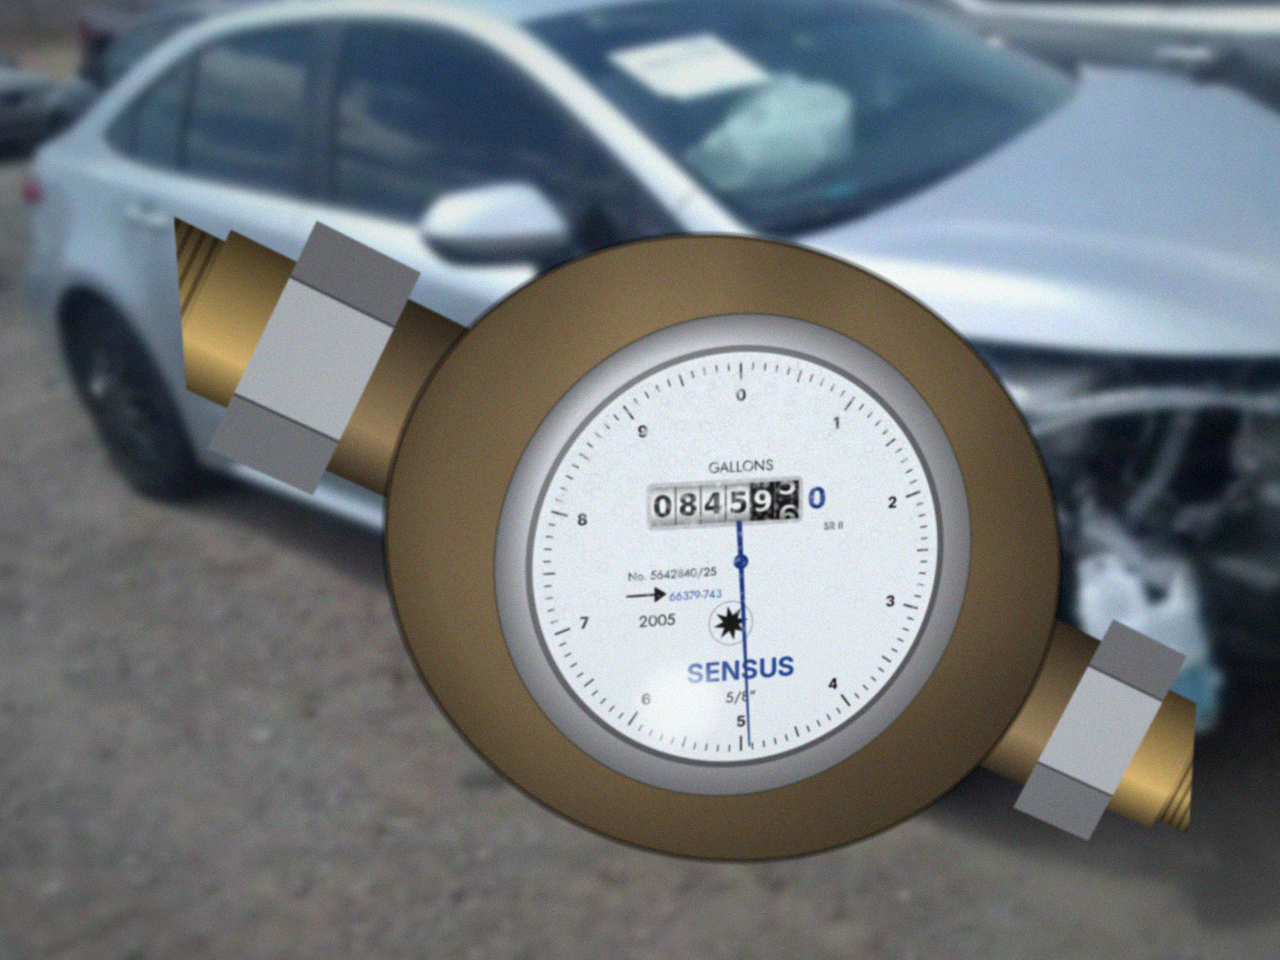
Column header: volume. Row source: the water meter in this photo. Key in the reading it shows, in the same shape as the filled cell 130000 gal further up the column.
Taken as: 845954.9 gal
